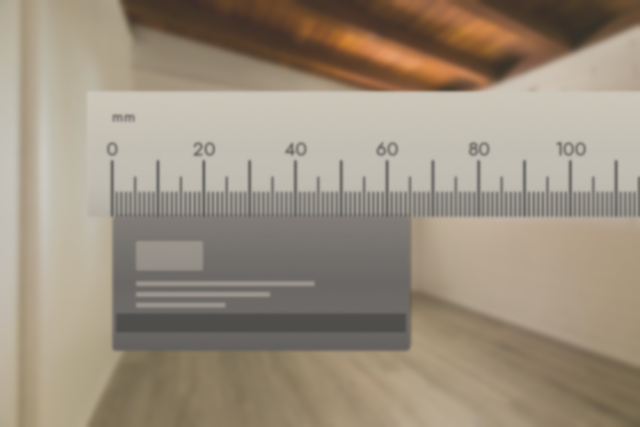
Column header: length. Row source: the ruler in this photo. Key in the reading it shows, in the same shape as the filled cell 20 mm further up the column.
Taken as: 65 mm
